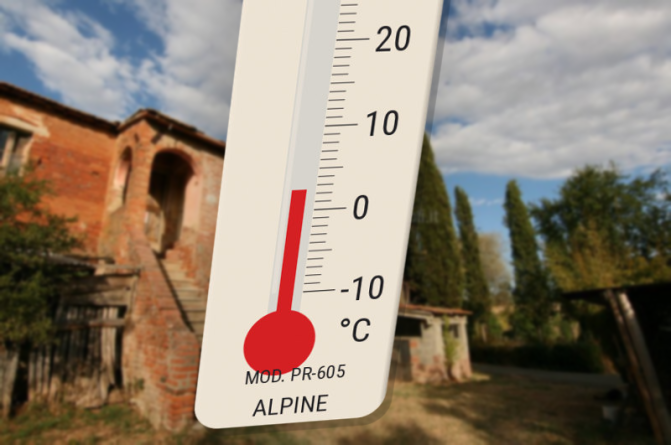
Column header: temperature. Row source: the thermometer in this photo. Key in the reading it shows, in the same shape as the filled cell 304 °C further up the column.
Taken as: 2.5 °C
